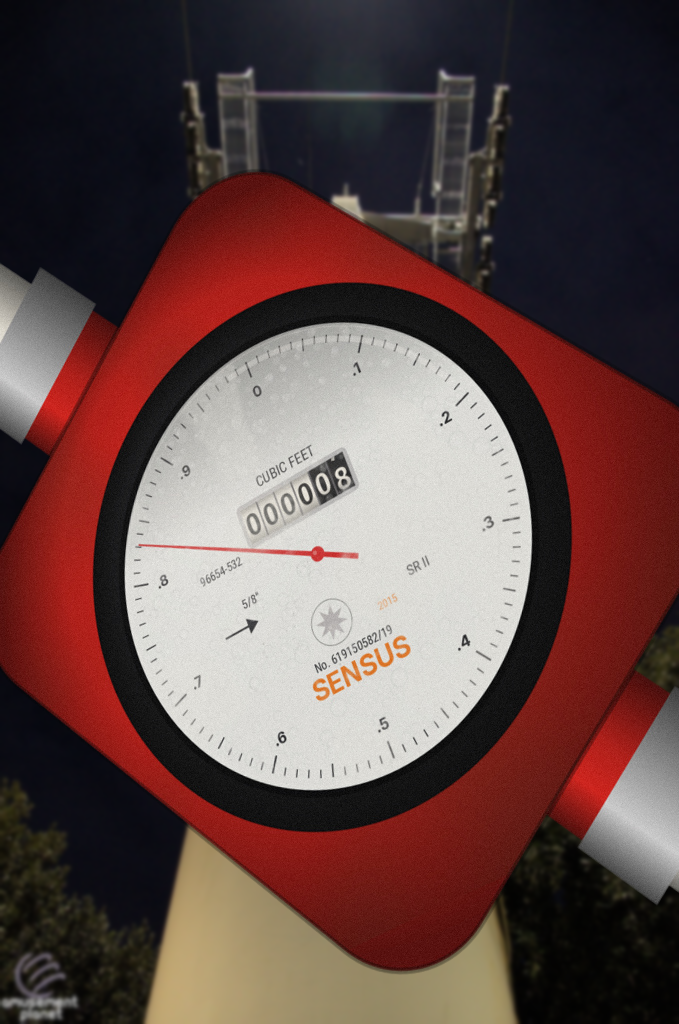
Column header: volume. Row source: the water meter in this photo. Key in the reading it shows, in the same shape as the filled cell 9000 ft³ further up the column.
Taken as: 7.83 ft³
